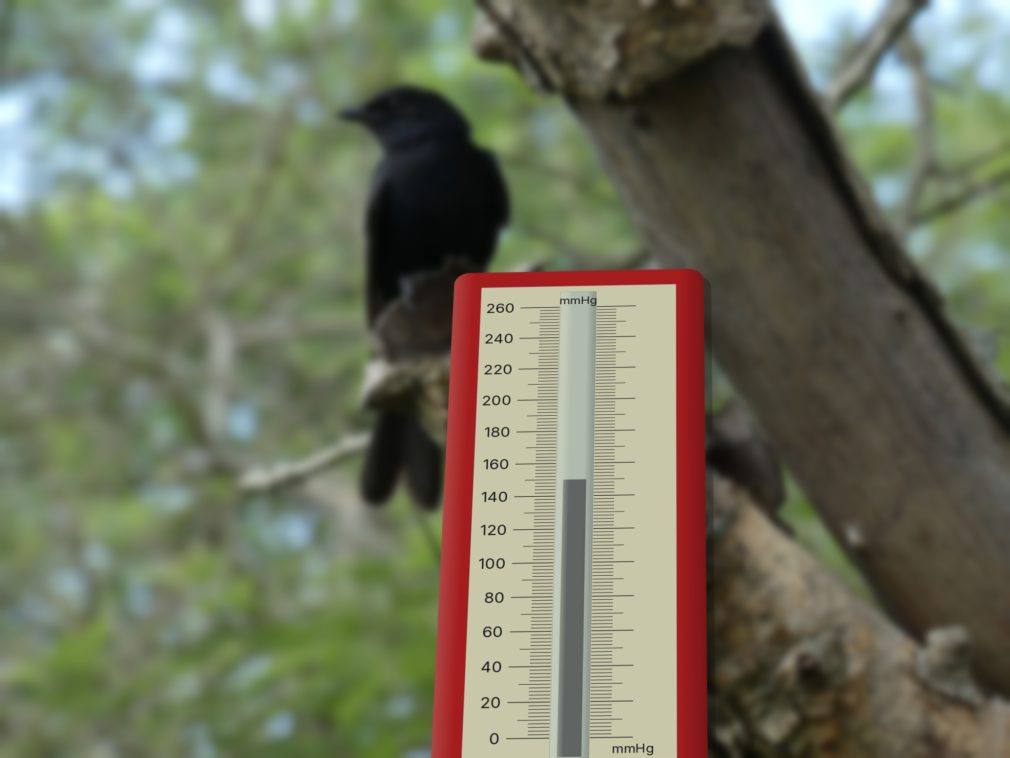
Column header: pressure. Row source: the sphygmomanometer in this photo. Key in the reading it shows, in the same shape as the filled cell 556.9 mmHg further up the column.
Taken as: 150 mmHg
